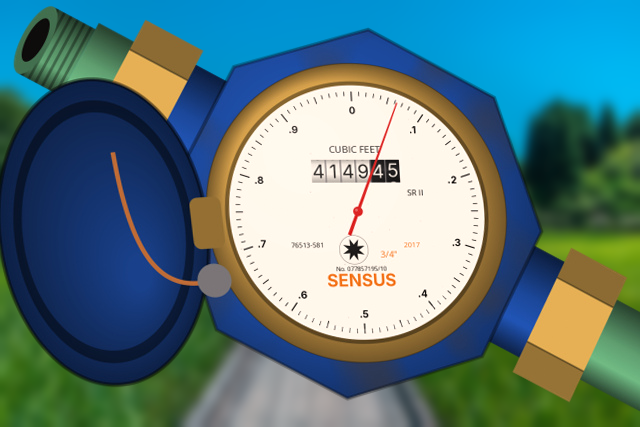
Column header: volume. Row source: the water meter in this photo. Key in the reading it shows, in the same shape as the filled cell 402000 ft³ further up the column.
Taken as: 414945.06 ft³
